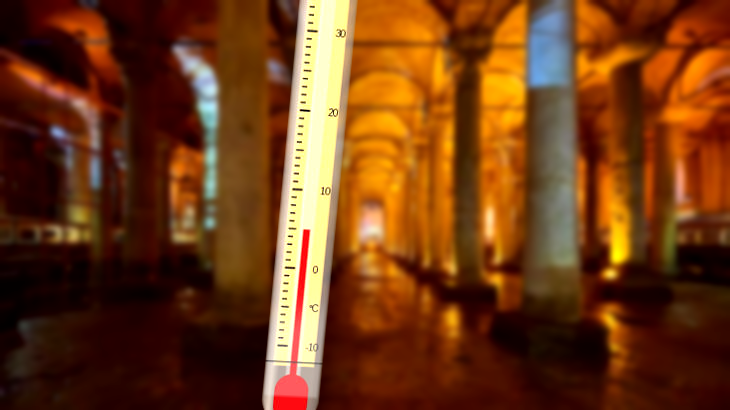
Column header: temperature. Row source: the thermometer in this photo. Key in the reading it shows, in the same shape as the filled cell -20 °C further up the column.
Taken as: 5 °C
